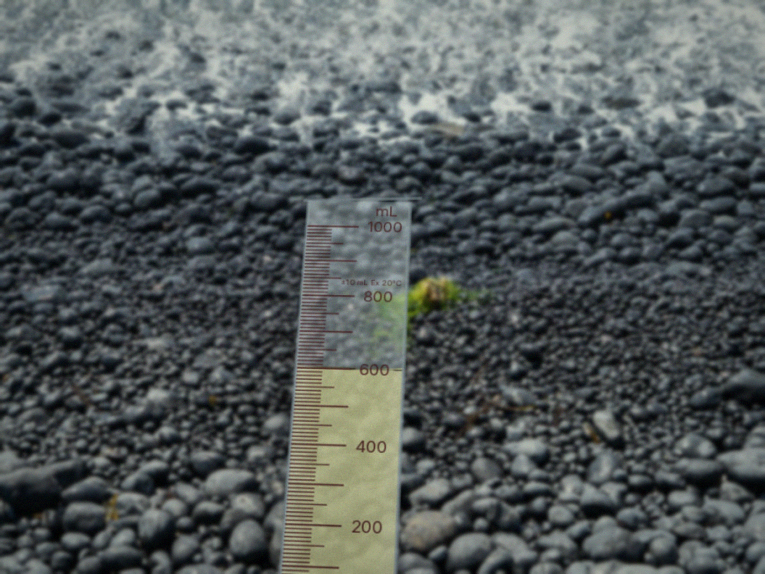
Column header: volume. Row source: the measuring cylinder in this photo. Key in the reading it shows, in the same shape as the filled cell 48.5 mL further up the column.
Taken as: 600 mL
